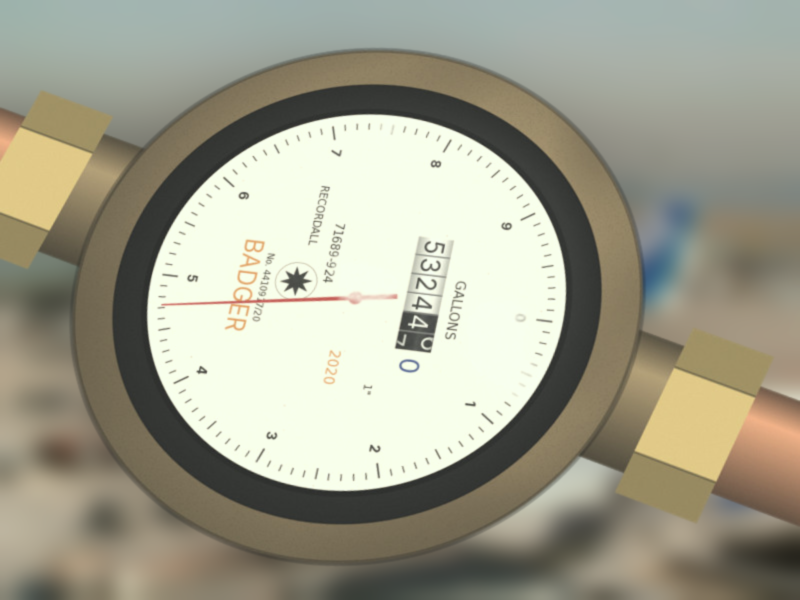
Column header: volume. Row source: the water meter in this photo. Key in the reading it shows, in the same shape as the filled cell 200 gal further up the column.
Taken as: 5324464.7 gal
